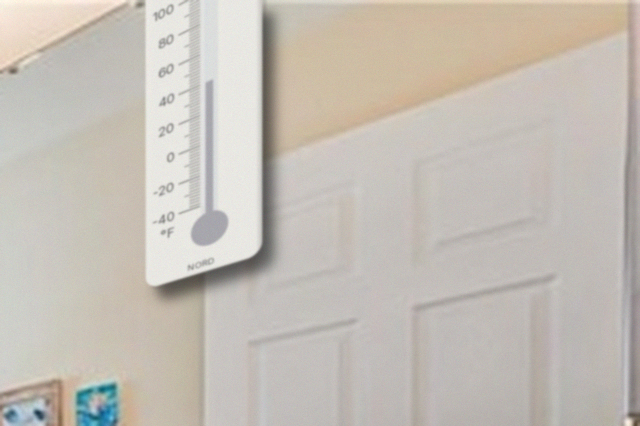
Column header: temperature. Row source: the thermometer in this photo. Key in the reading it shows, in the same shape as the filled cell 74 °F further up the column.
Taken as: 40 °F
